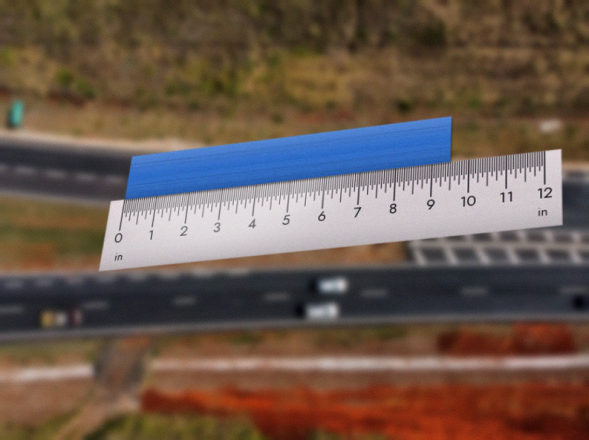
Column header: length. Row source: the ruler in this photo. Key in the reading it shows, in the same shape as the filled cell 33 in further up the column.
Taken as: 9.5 in
